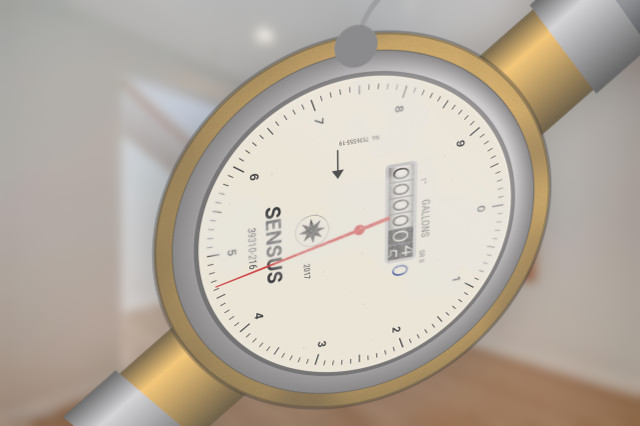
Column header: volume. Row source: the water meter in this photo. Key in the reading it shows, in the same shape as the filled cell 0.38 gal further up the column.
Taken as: 44.6 gal
